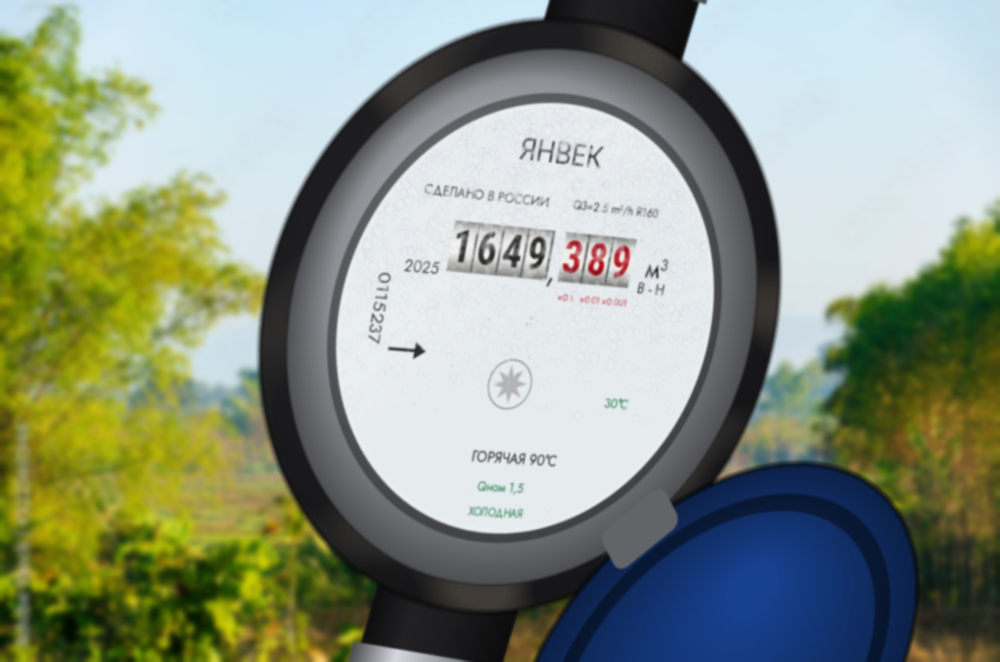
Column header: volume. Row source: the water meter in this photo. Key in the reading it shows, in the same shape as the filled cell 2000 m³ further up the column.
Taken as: 1649.389 m³
